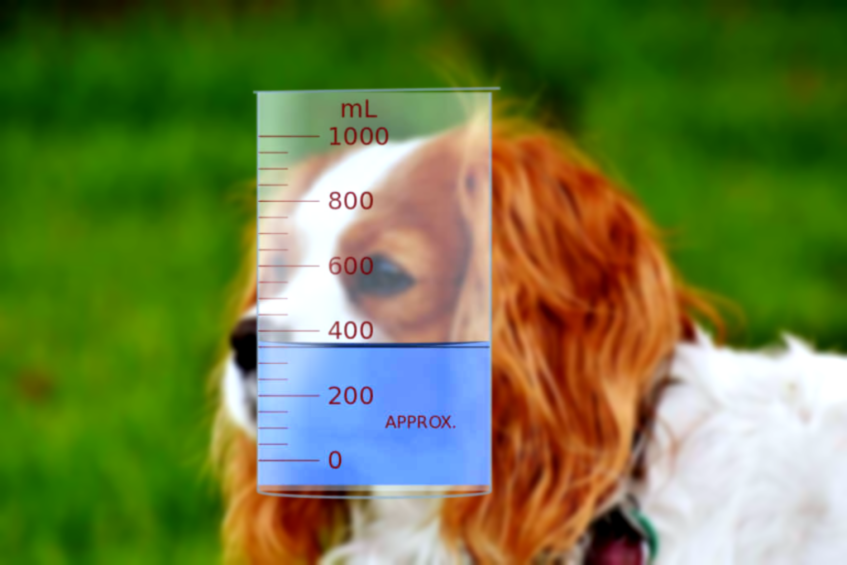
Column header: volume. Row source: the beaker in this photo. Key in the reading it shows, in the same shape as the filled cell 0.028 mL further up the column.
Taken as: 350 mL
